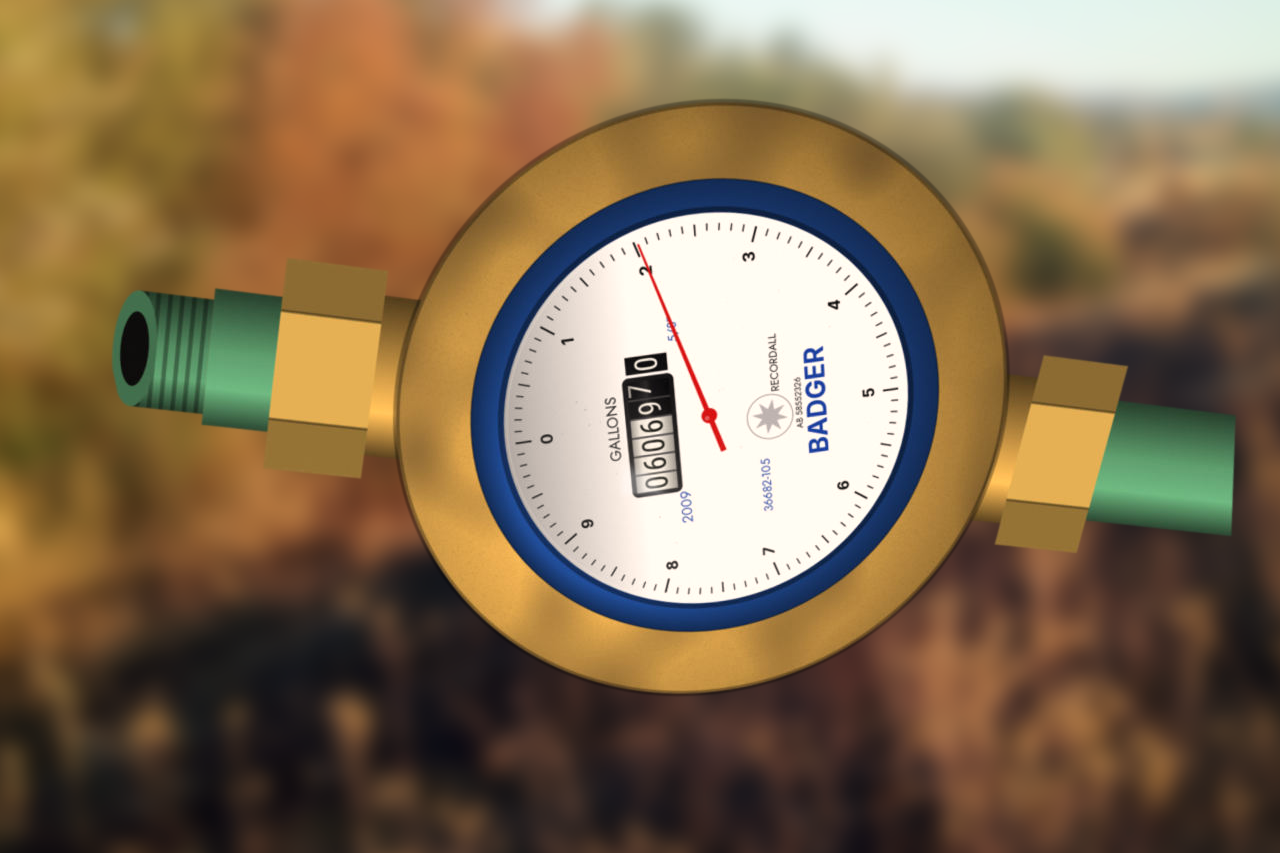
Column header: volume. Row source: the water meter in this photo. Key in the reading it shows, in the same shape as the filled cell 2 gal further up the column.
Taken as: 606972.0 gal
